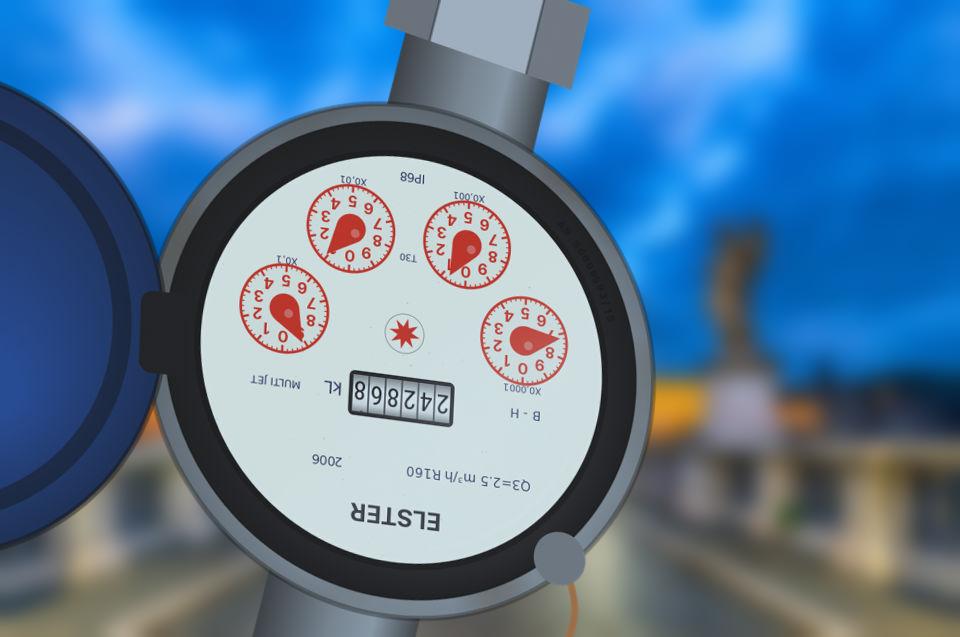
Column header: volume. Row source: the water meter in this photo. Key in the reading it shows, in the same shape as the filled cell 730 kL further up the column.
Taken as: 242867.9107 kL
